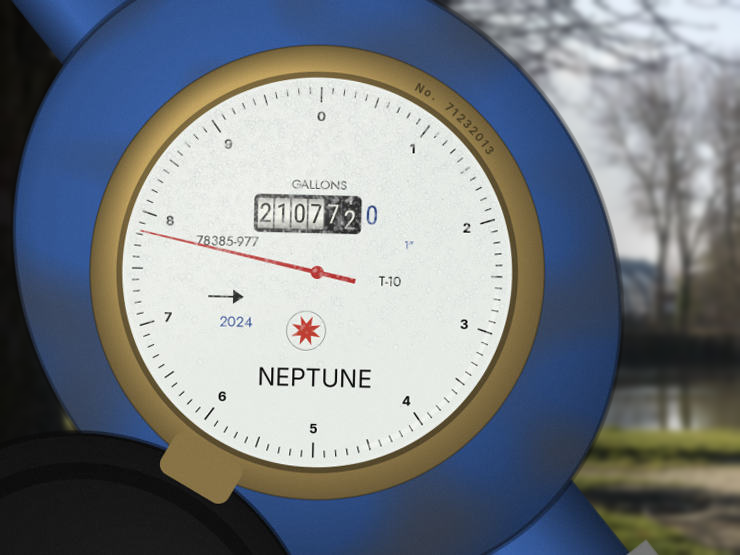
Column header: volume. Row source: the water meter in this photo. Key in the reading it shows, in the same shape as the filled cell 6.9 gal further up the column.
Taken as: 2107717.8 gal
